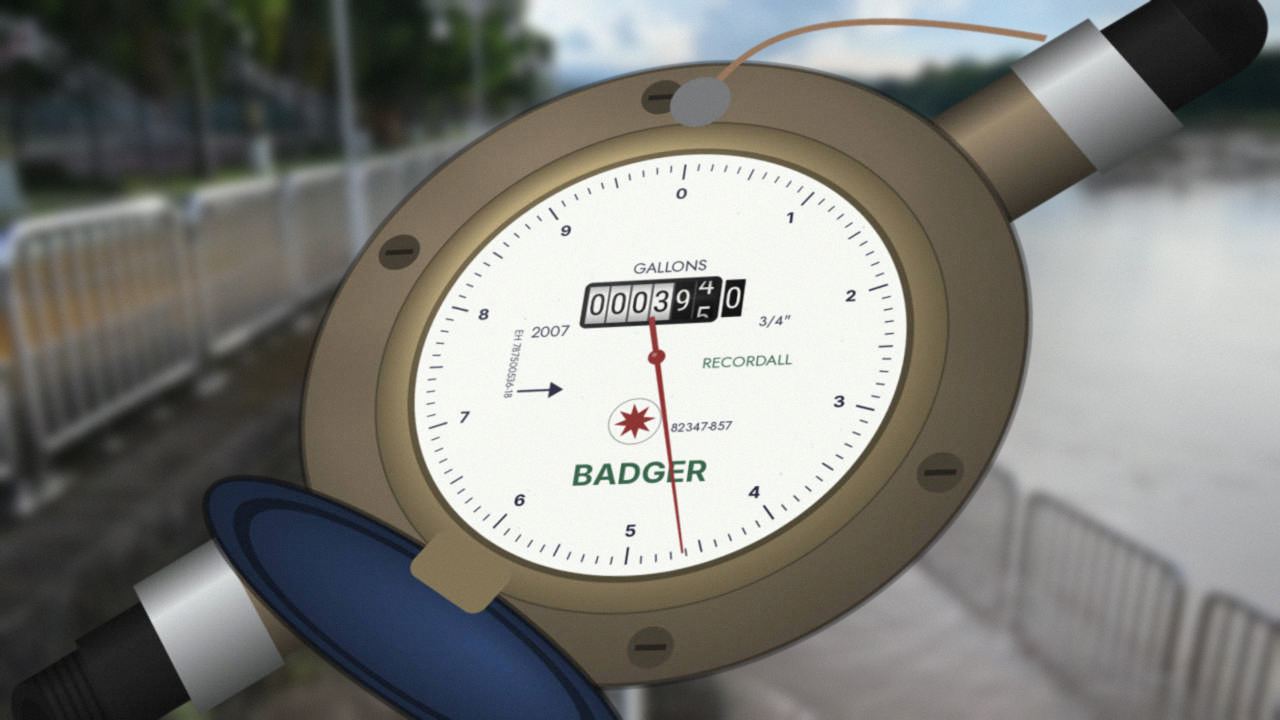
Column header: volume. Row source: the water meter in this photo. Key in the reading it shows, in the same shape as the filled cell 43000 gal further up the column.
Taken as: 3944.6 gal
